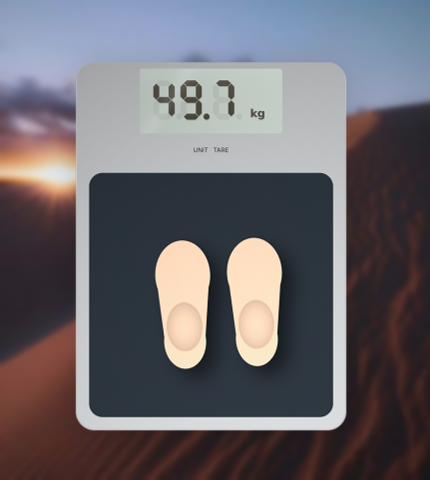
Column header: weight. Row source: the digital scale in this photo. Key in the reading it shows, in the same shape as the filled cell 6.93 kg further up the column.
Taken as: 49.7 kg
